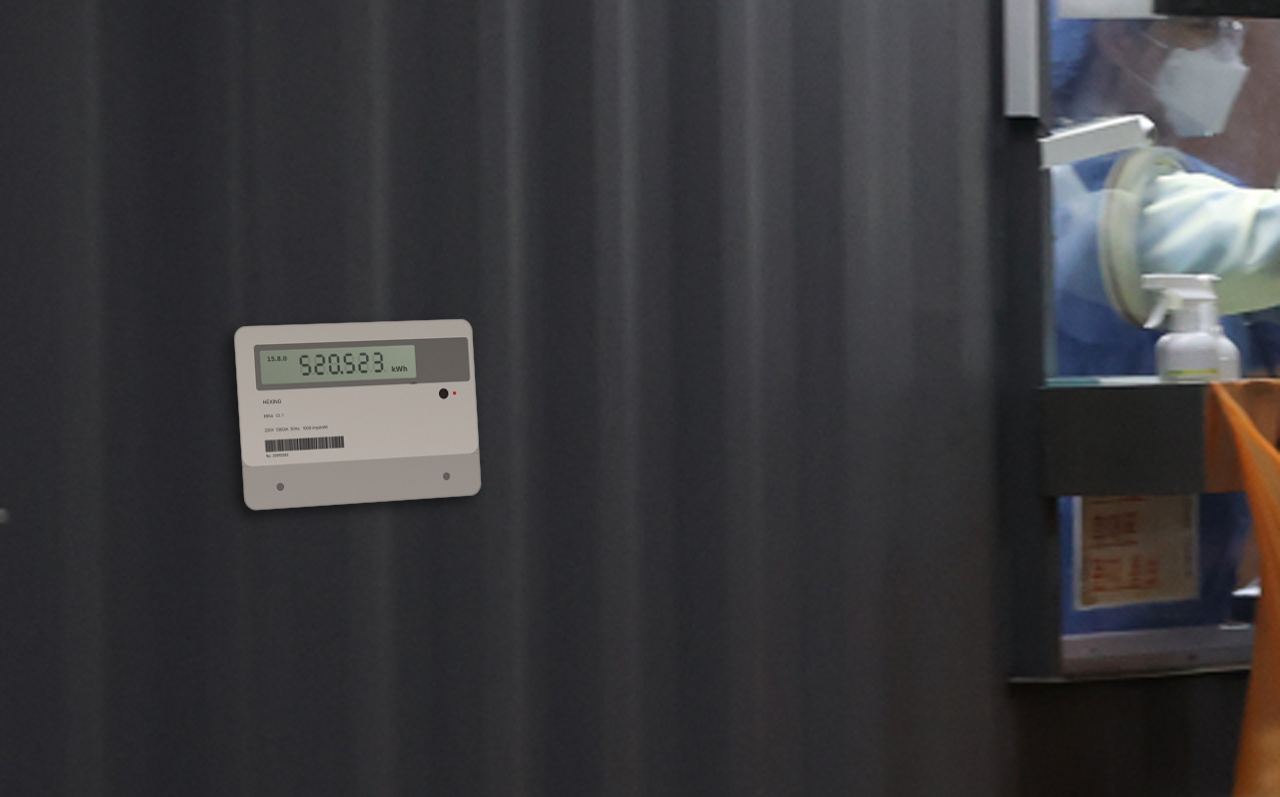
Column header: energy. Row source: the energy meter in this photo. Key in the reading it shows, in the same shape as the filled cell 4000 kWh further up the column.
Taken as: 520.523 kWh
